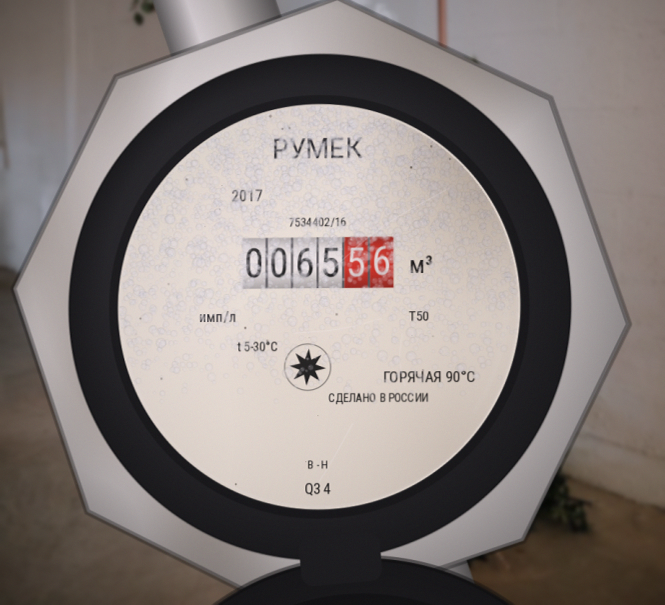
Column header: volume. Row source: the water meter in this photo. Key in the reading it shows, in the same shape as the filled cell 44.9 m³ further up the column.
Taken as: 65.56 m³
